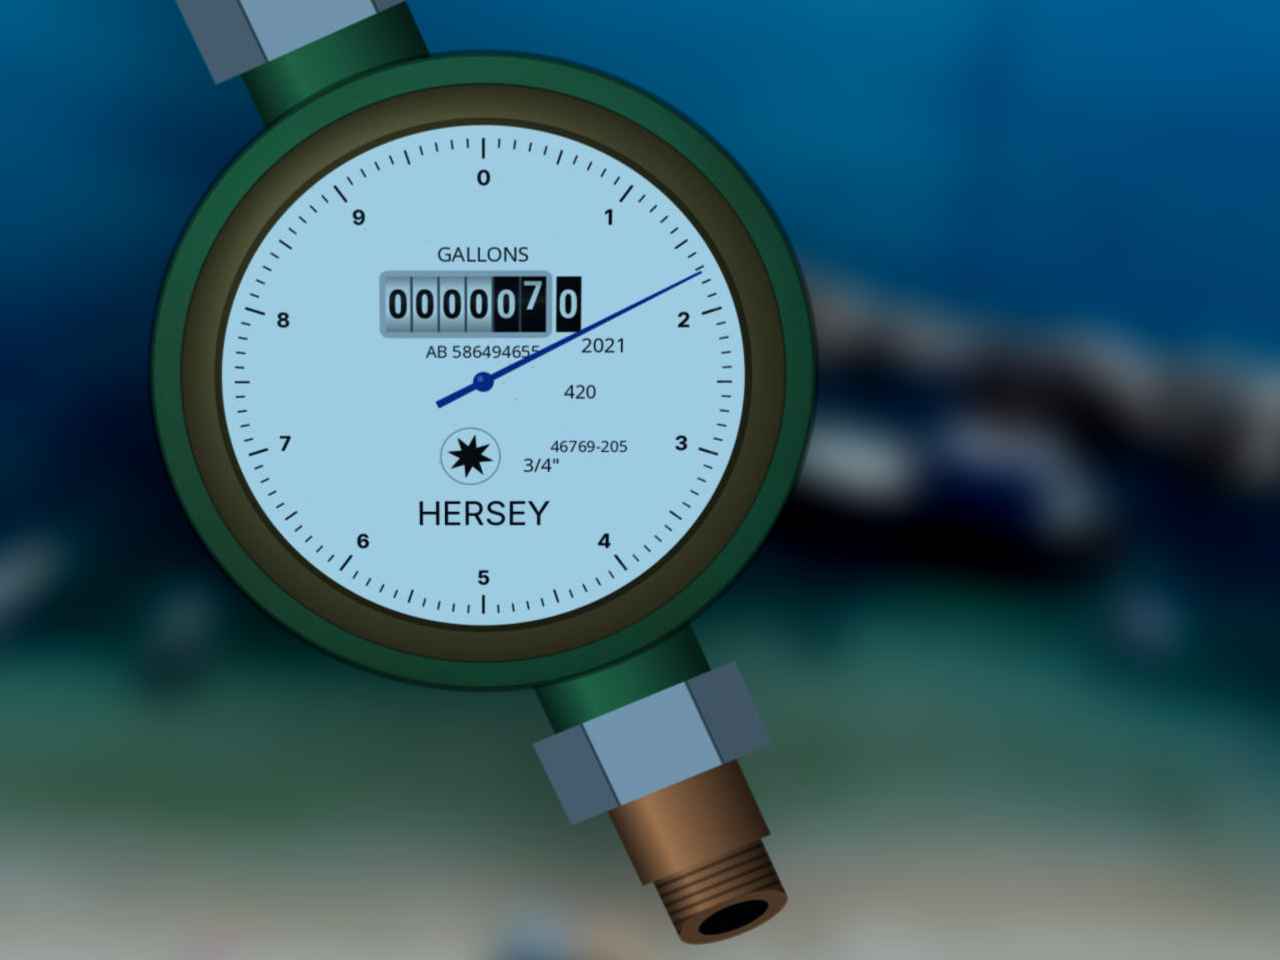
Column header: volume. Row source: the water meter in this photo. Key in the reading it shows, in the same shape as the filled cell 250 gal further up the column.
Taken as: 71.7 gal
